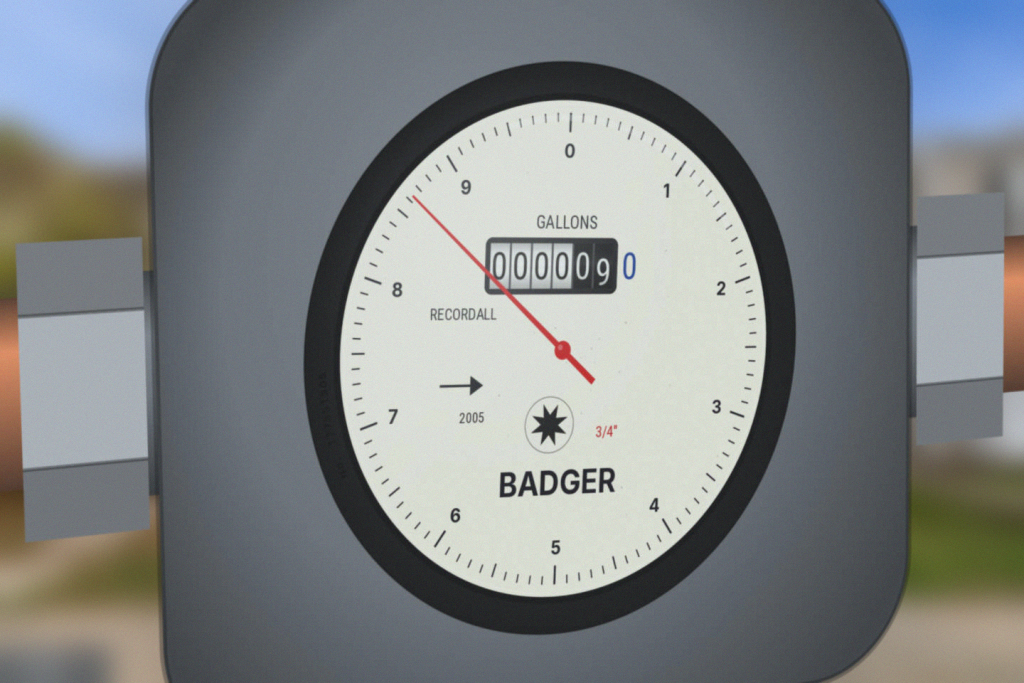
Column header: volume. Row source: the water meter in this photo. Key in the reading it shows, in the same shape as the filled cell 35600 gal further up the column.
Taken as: 88.6 gal
